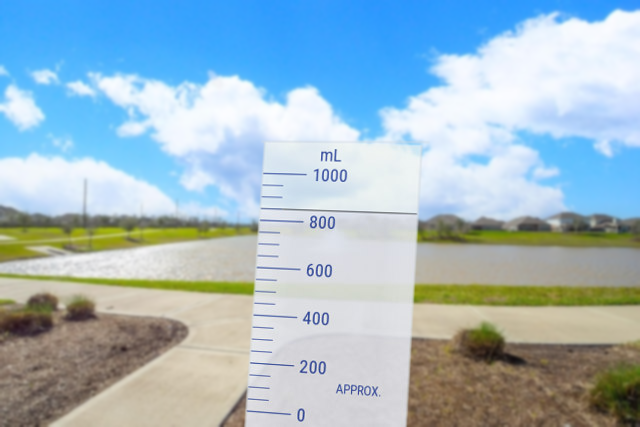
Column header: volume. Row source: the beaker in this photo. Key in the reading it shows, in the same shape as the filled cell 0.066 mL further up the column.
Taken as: 850 mL
